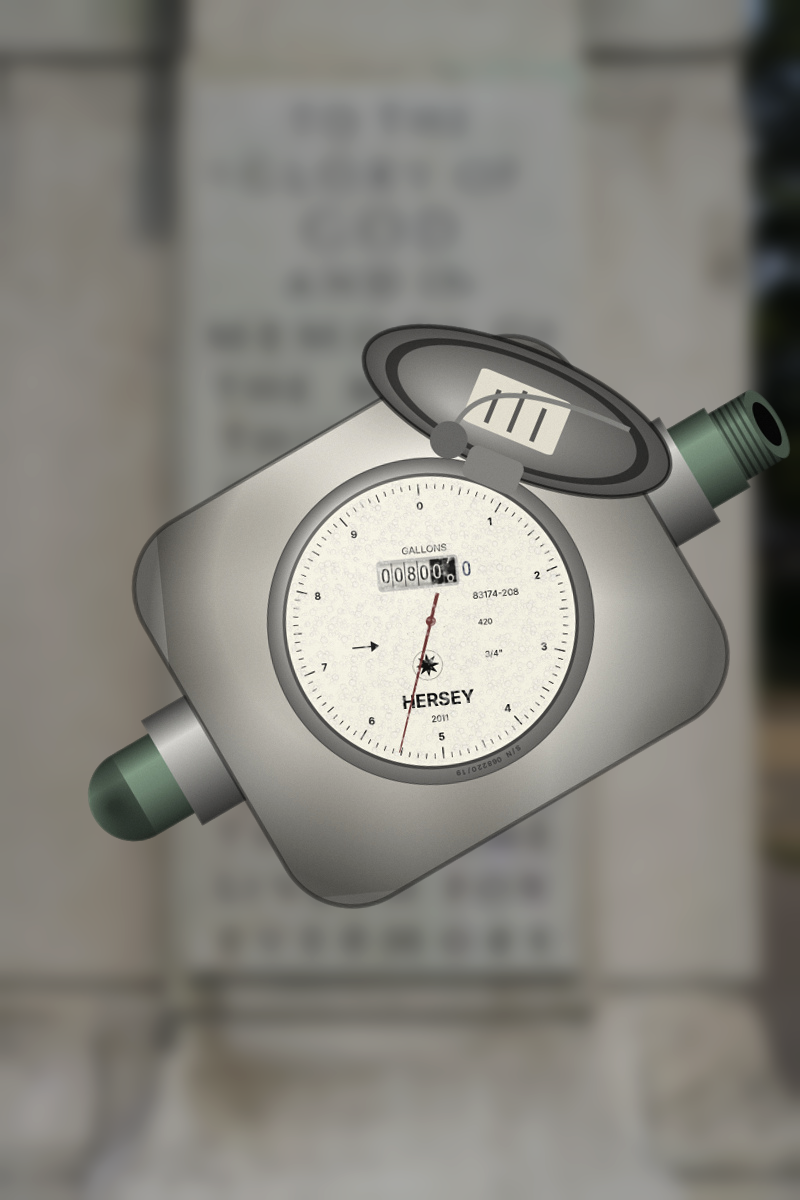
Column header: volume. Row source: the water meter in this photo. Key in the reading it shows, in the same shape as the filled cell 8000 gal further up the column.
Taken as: 80075.5 gal
